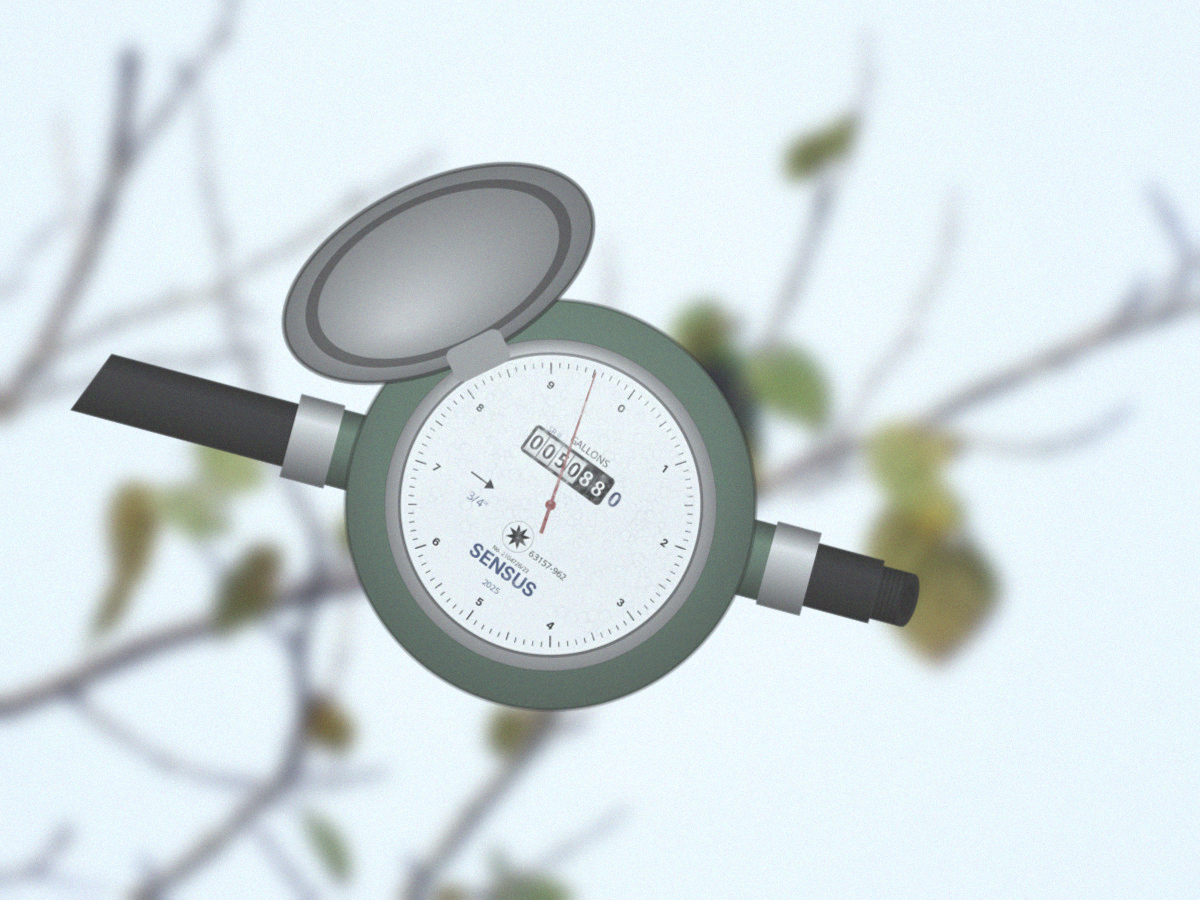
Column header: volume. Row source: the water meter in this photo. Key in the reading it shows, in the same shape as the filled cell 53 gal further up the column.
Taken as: 50879.5 gal
